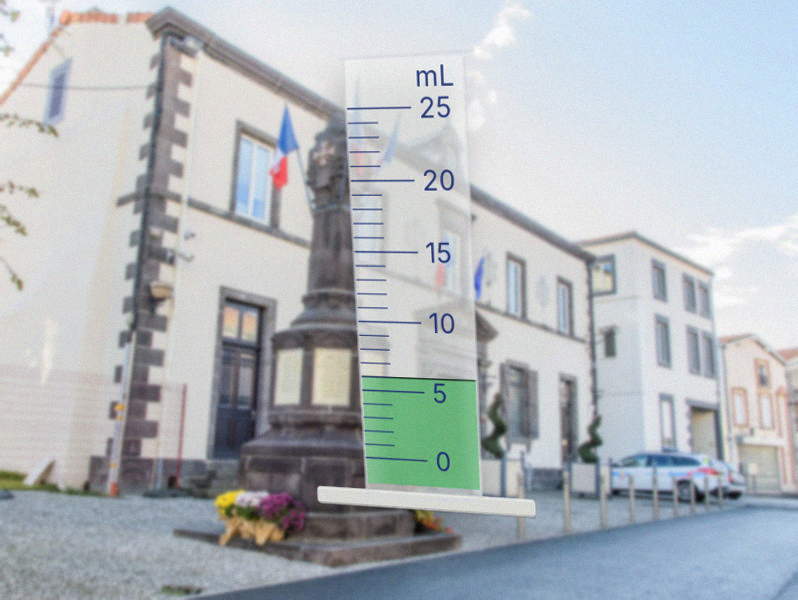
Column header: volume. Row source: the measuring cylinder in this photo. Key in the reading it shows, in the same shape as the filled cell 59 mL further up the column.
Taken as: 6 mL
